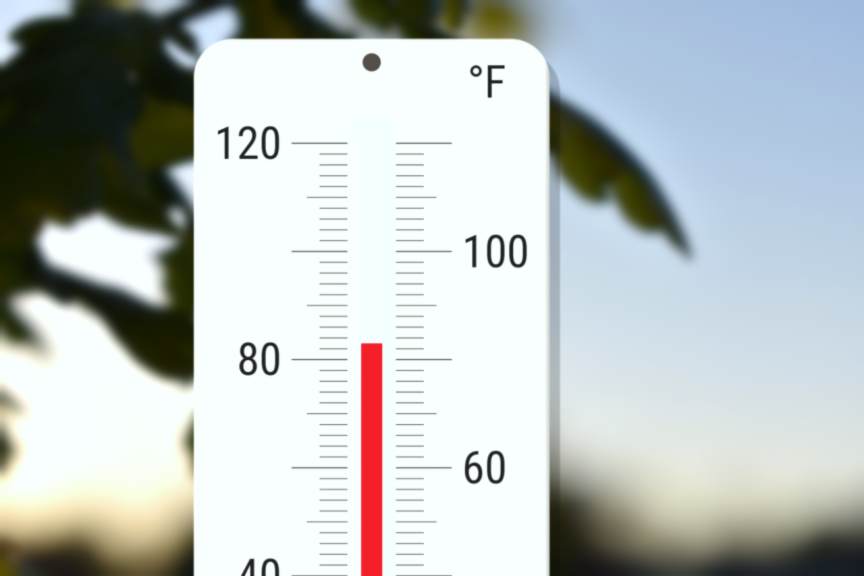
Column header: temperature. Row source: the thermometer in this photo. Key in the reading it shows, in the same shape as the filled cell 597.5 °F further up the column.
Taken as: 83 °F
